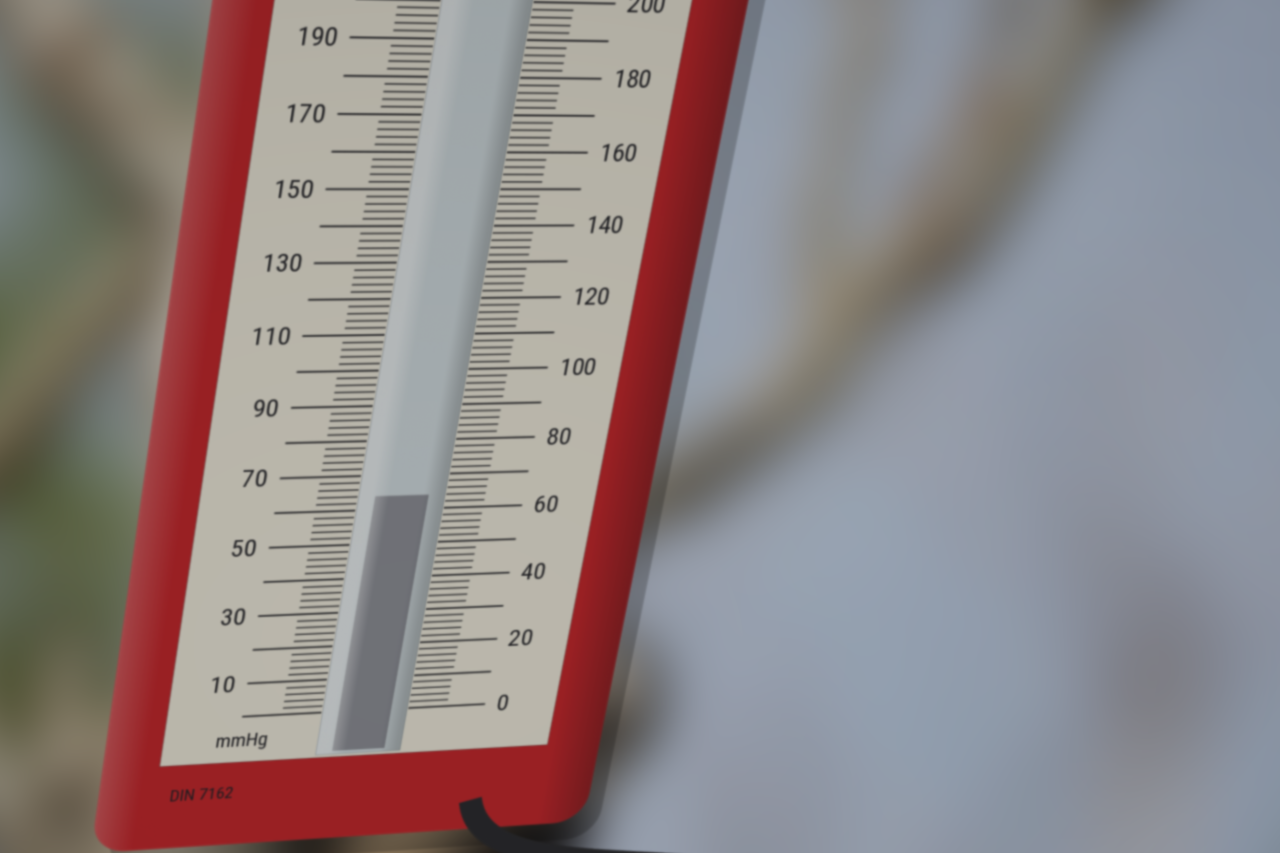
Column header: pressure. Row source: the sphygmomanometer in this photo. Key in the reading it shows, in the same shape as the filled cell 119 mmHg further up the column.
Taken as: 64 mmHg
